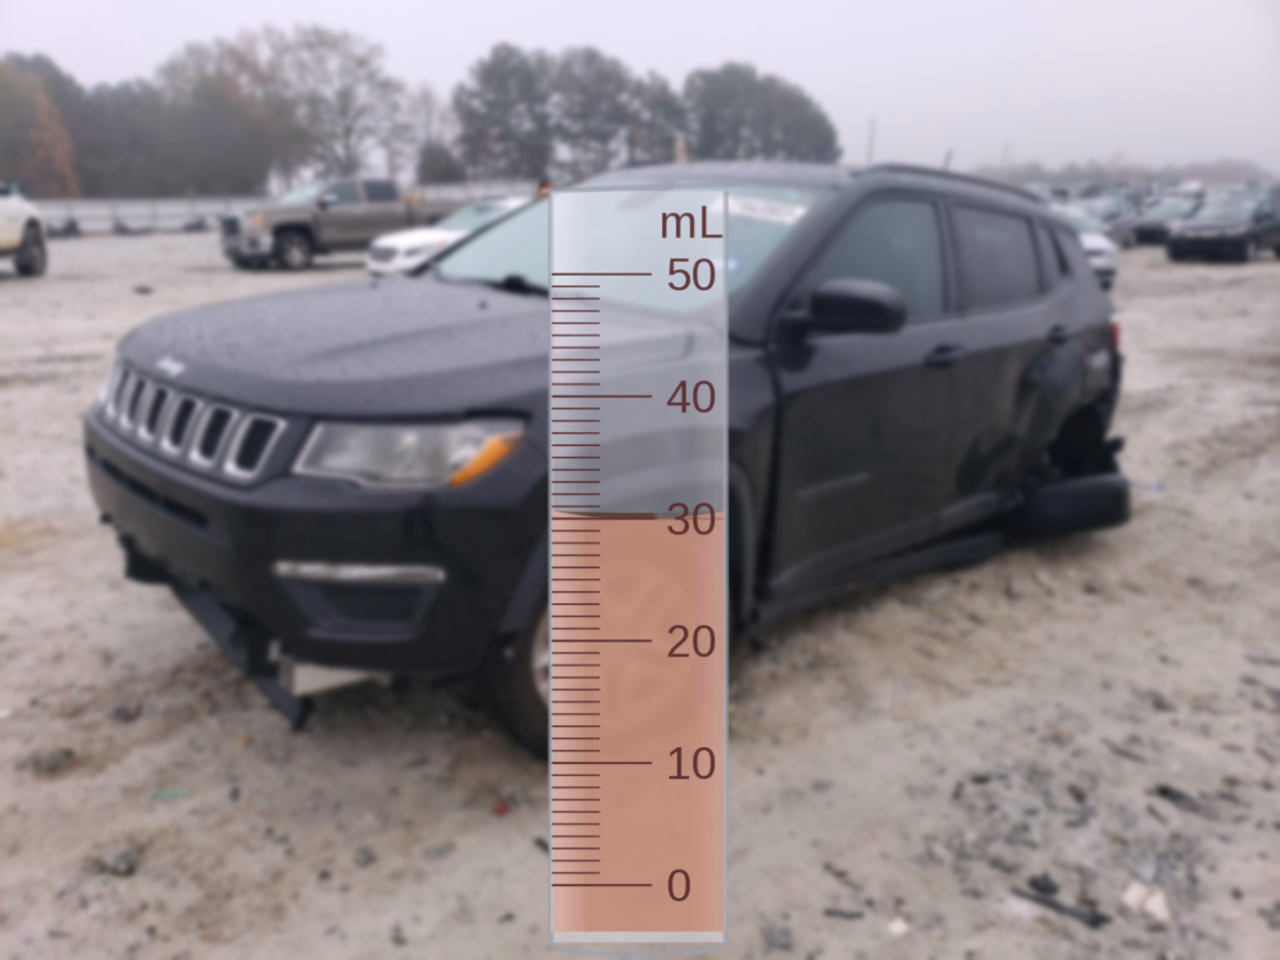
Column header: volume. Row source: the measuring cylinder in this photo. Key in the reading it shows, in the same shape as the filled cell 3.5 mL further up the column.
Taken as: 30 mL
